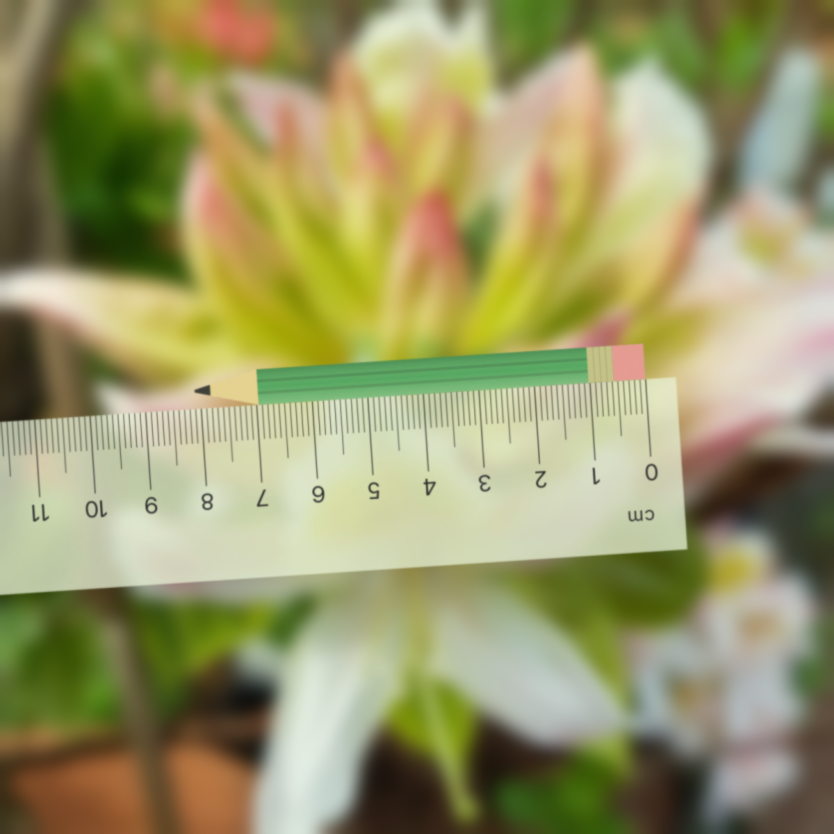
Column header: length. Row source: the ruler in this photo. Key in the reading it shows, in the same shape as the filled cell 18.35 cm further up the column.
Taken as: 8.1 cm
